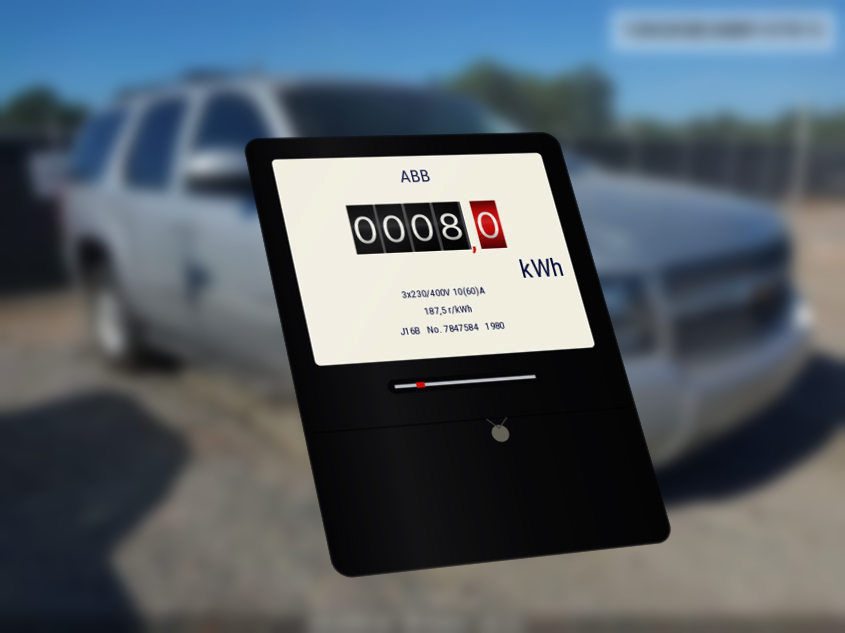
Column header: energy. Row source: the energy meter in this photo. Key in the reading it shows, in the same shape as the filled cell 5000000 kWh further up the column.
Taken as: 8.0 kWh
